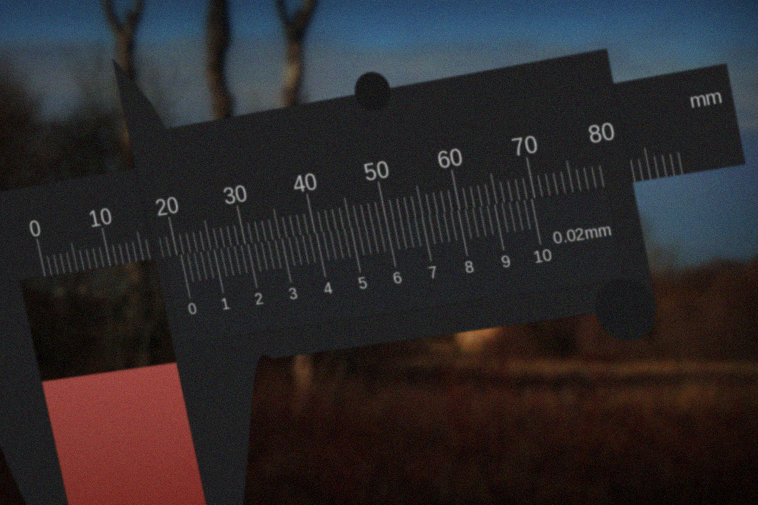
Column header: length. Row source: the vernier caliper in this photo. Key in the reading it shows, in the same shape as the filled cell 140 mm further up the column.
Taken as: 20.6 mm
